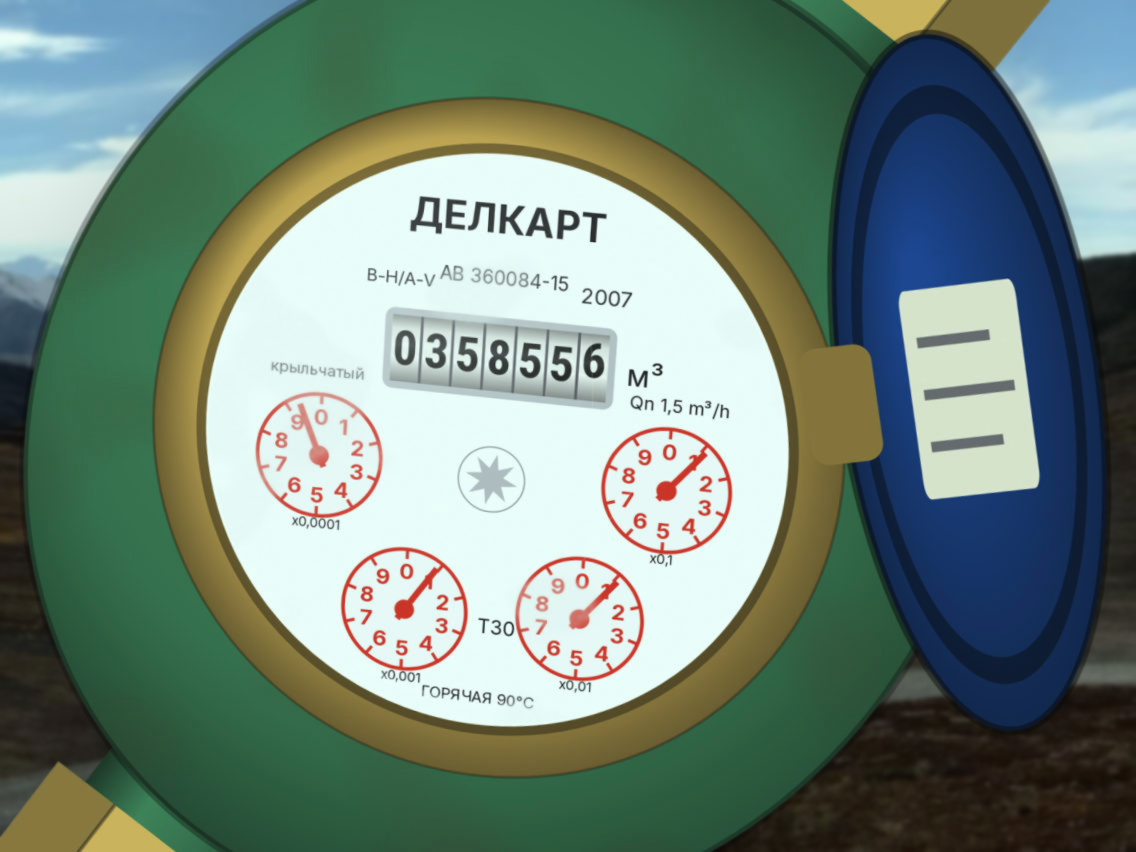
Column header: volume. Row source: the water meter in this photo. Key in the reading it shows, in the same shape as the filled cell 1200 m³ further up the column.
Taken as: 358556.1109 m³
